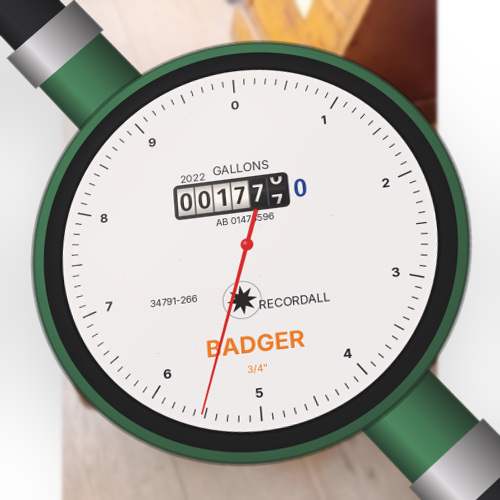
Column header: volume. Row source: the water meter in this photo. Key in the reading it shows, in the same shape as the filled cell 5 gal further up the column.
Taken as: 17765.5 gal
